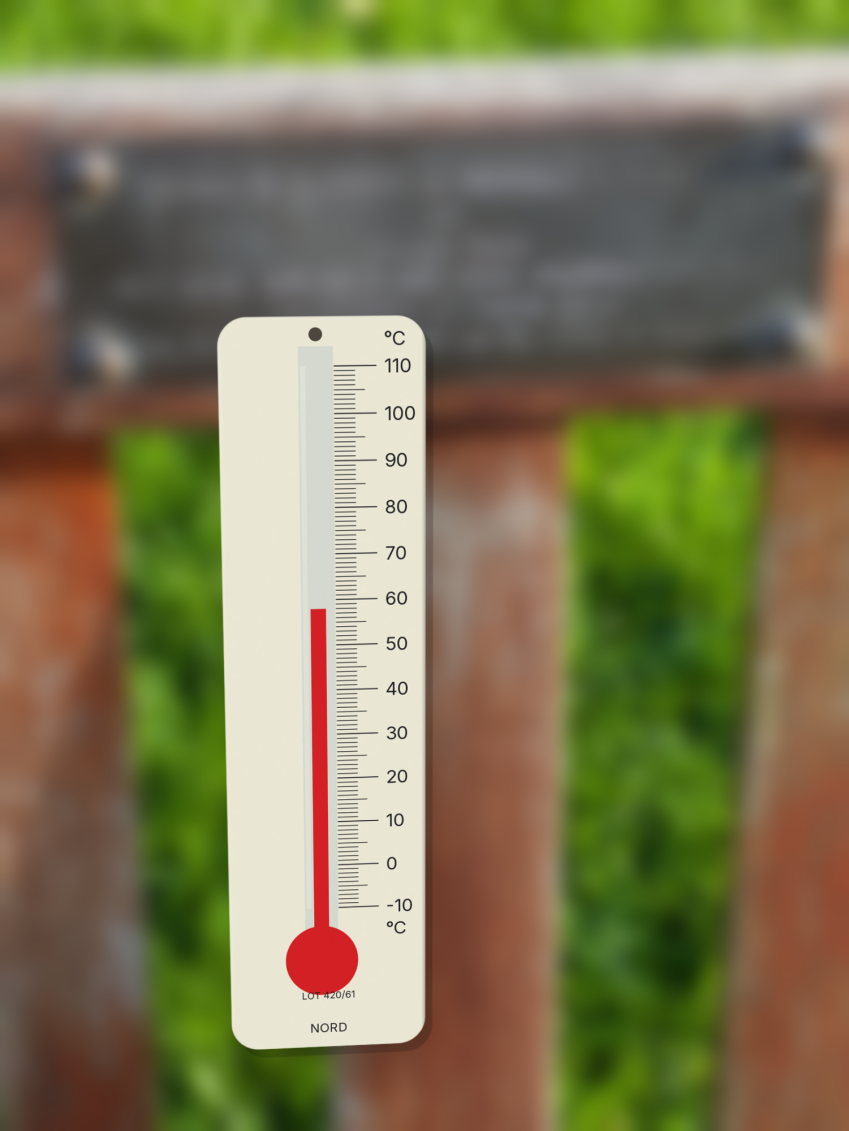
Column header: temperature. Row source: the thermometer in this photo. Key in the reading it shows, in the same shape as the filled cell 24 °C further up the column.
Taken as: 58 °C
